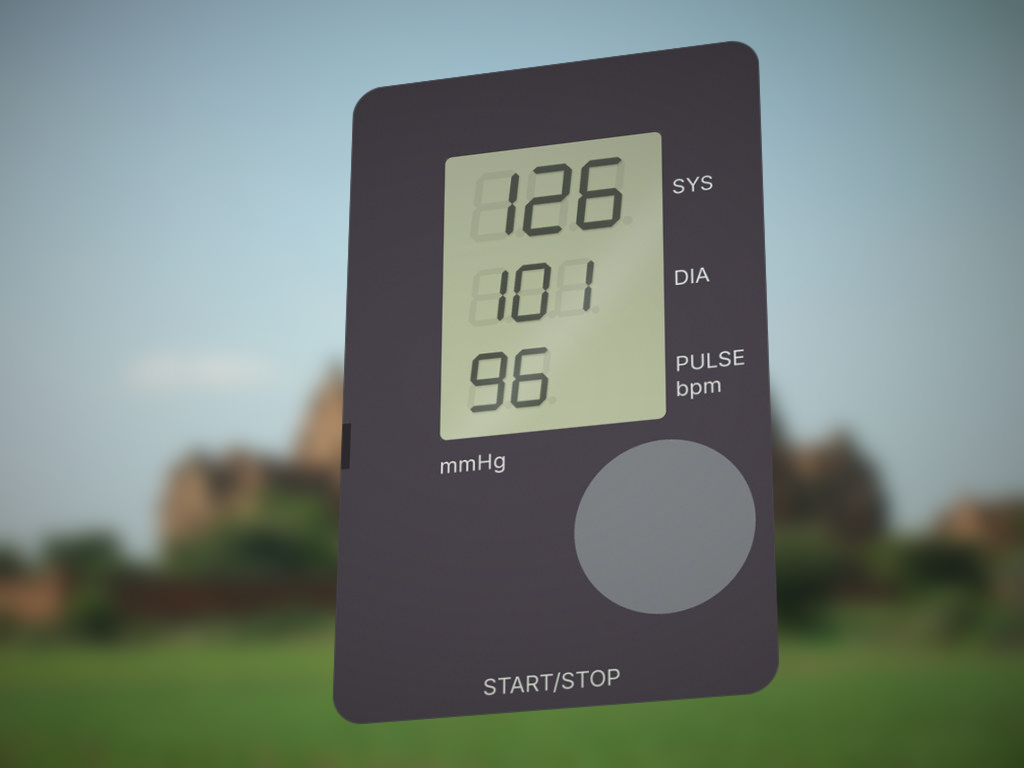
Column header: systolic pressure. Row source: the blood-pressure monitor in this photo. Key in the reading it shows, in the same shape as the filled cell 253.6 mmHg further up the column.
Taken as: 126 mmHg
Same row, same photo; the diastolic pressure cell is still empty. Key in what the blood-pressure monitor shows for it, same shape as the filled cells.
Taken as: 101 mmHg
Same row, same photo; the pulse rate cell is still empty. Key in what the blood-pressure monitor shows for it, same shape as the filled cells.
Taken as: 96 bpm
